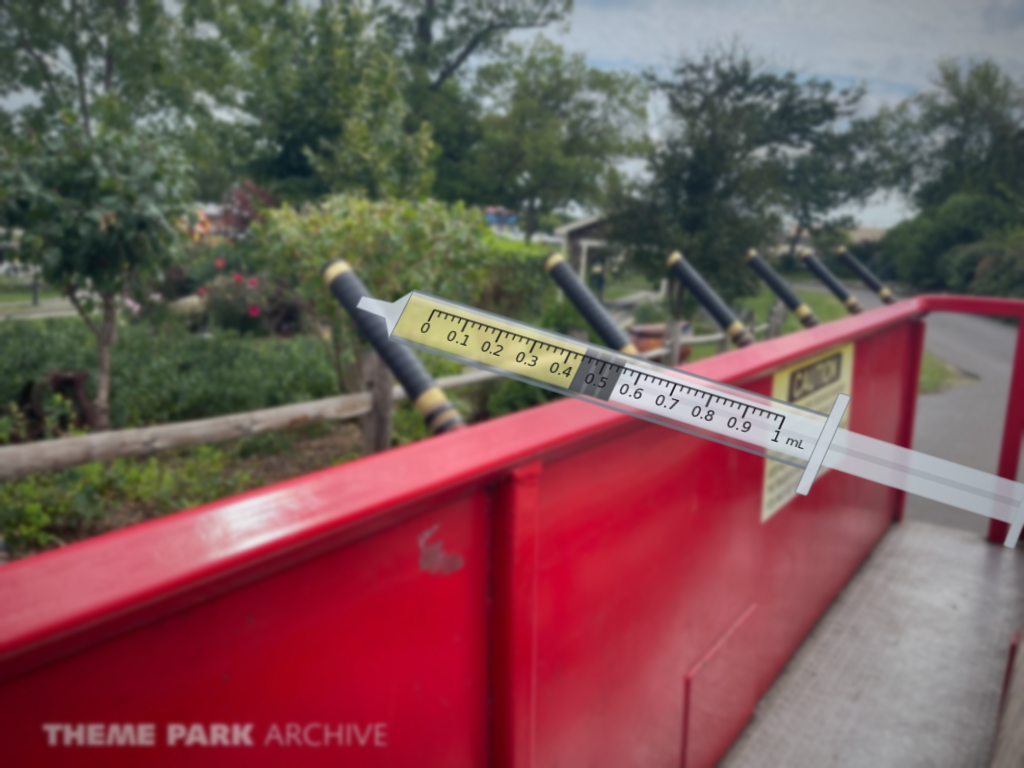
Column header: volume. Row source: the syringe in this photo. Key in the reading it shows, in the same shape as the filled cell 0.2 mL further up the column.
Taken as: 0.44 mL
